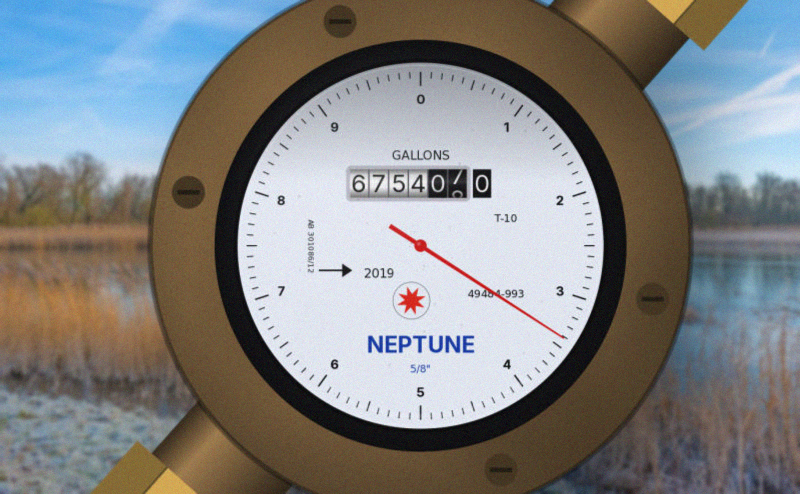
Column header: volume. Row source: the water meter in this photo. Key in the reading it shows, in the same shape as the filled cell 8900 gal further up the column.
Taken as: 6754073.4 gal
